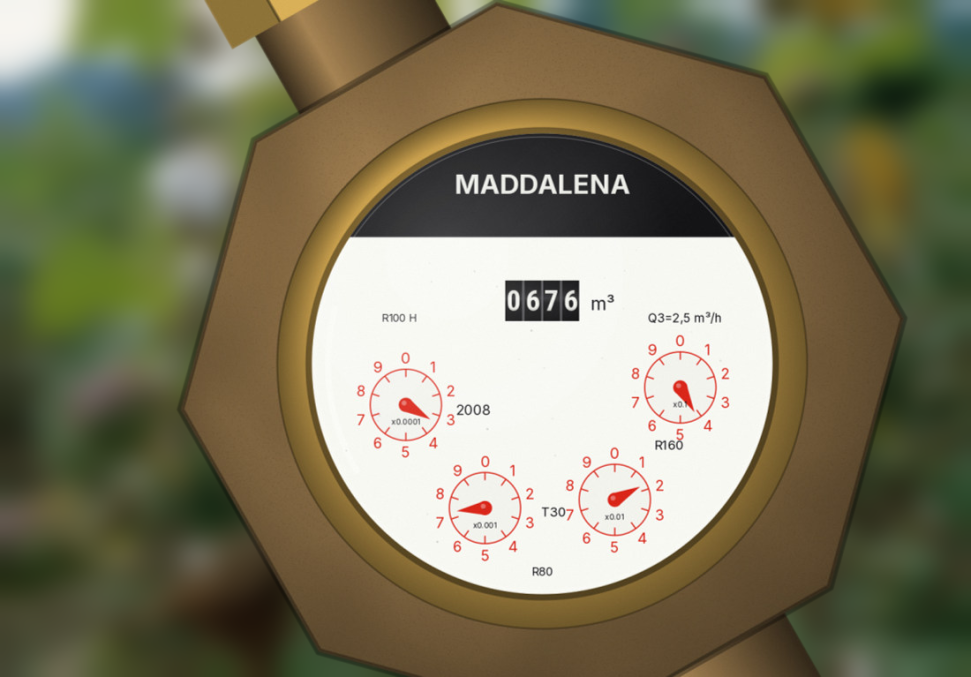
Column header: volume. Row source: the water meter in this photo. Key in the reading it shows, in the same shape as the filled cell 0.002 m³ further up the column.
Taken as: 676.4173 m³
